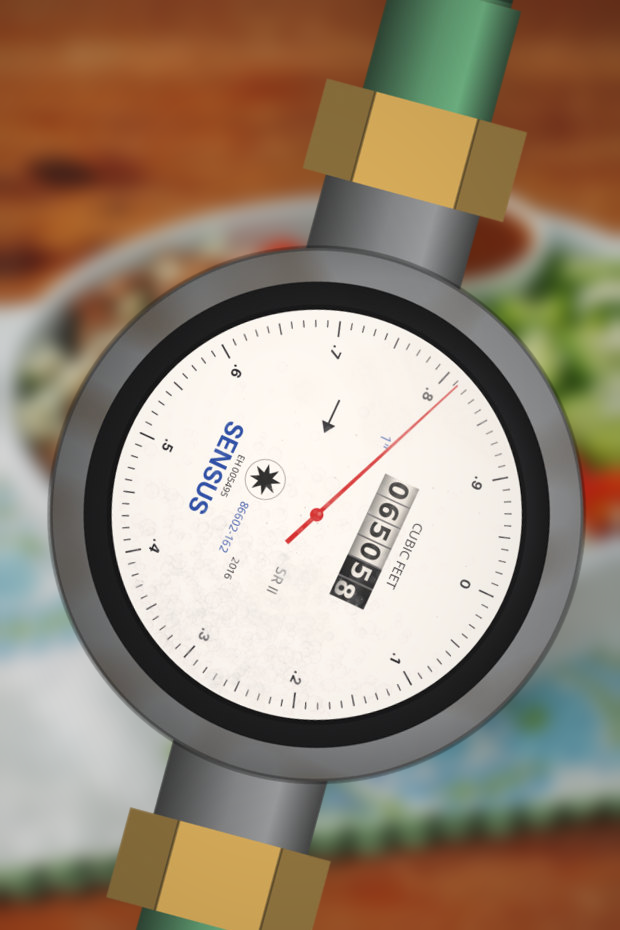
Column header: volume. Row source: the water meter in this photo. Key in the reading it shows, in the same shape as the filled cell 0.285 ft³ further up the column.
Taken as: 65057.81 ft³
